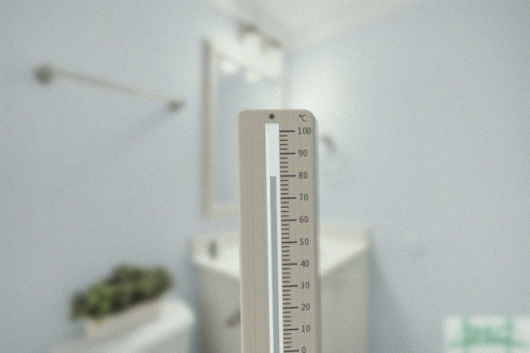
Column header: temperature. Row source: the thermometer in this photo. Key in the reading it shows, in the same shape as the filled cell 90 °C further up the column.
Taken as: 80 °C
